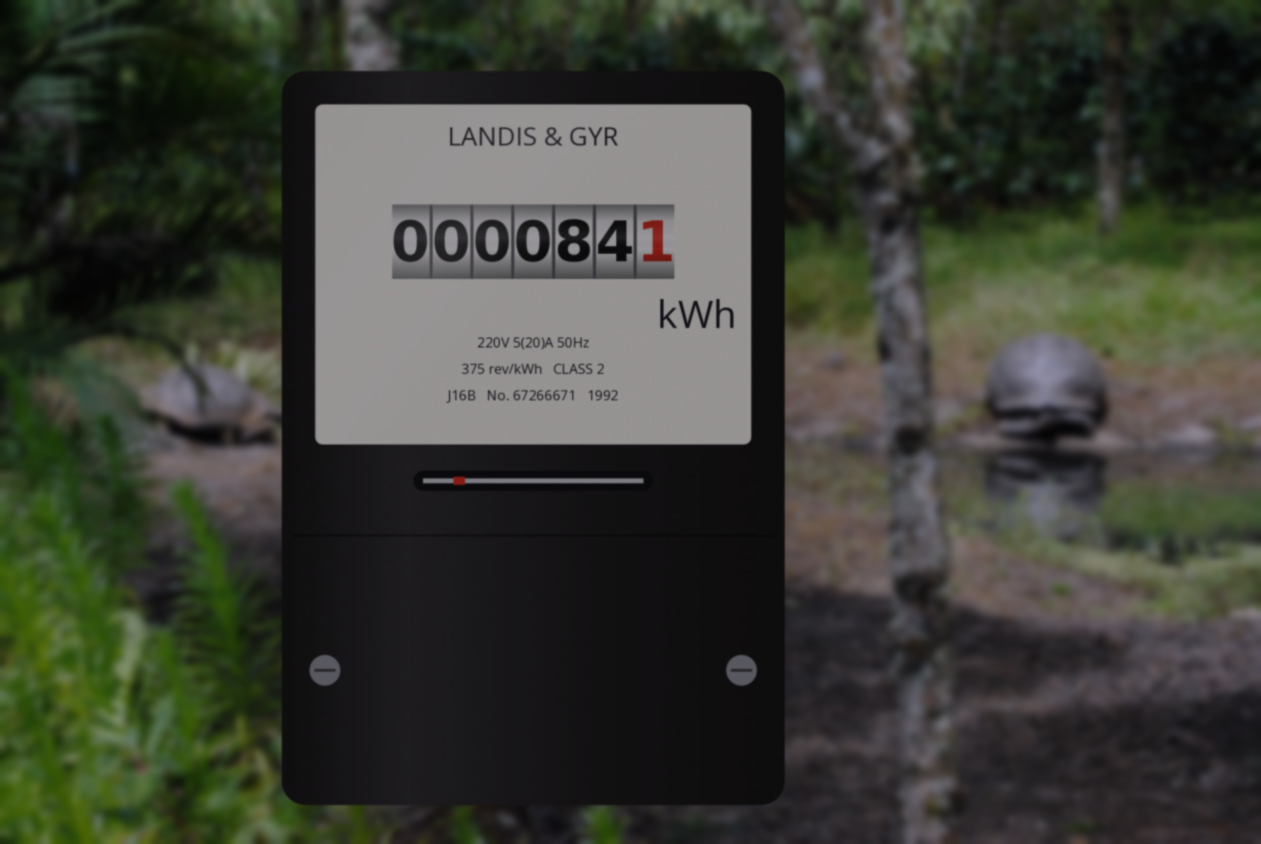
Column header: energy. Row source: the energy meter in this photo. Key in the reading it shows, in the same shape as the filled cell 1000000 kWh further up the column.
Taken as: 84.1 kWh
